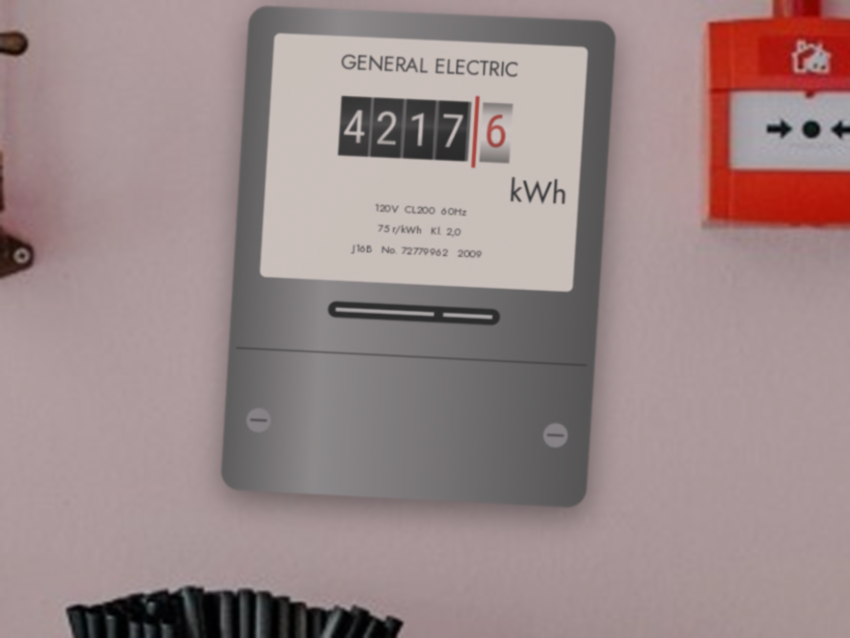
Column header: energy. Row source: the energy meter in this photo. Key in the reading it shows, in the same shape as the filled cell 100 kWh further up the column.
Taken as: 4217.6 kWh
